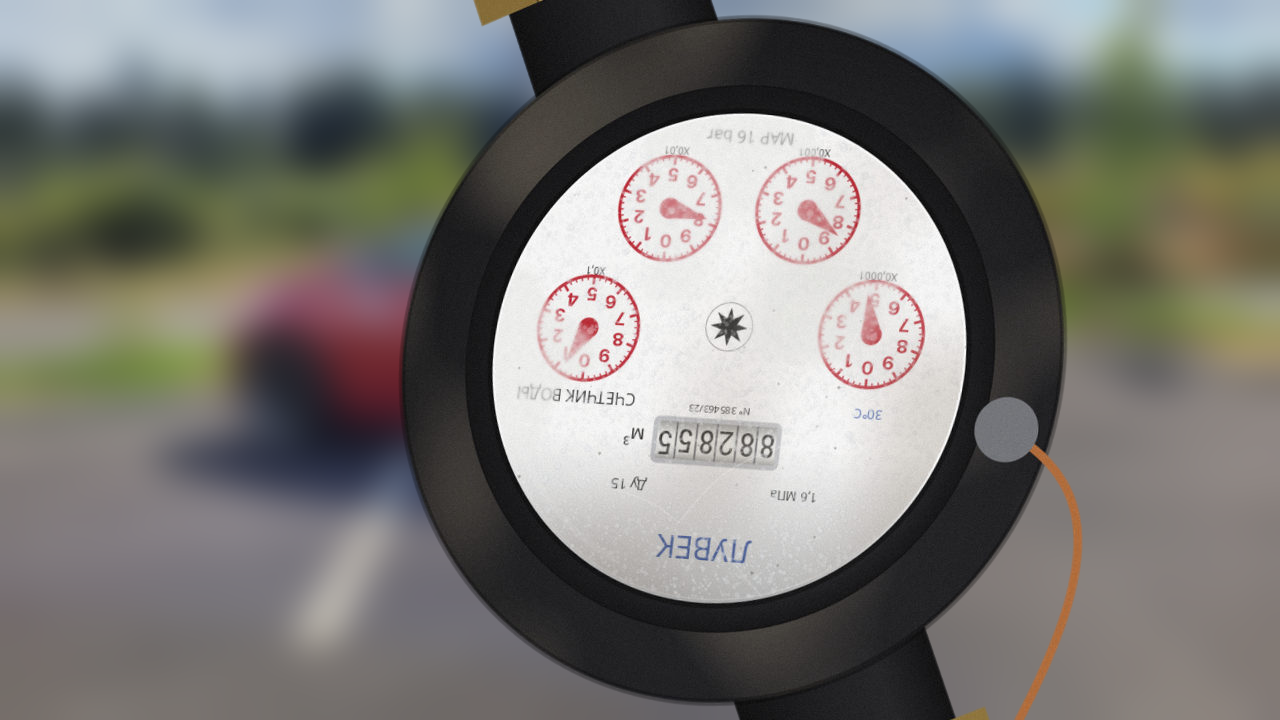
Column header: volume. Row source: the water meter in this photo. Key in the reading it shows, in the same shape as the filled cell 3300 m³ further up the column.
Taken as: 882855.0784 m³
